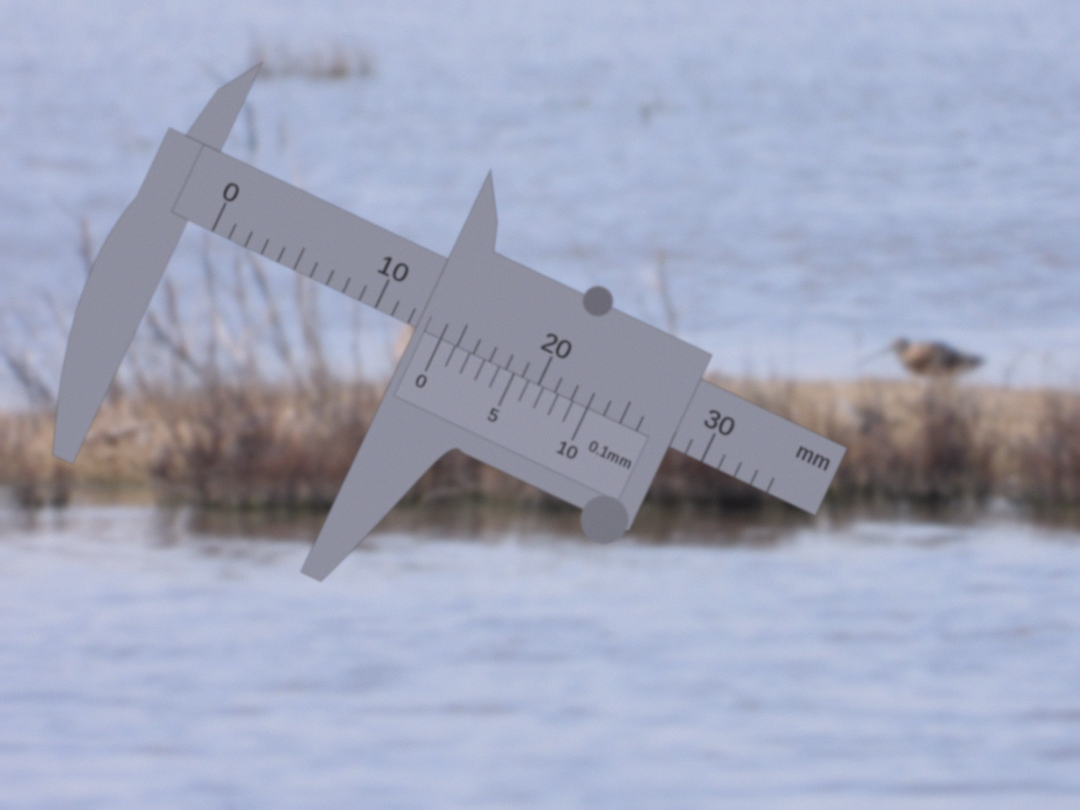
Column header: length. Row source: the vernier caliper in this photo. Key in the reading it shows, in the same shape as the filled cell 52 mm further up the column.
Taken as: 14.0 mm
